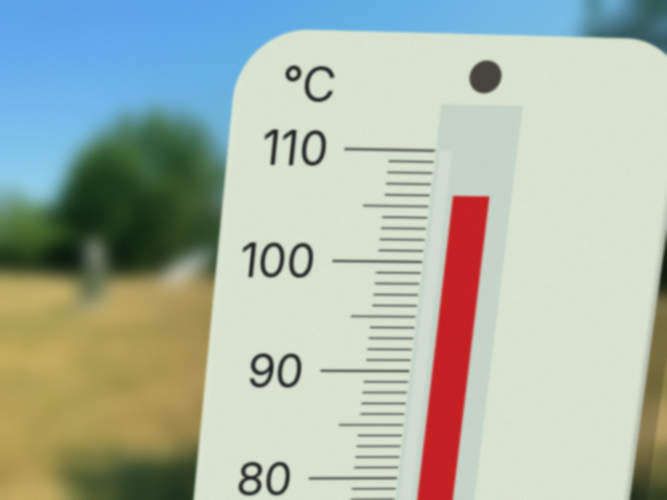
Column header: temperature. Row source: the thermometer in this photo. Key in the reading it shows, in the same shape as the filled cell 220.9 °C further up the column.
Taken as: 106 °C
